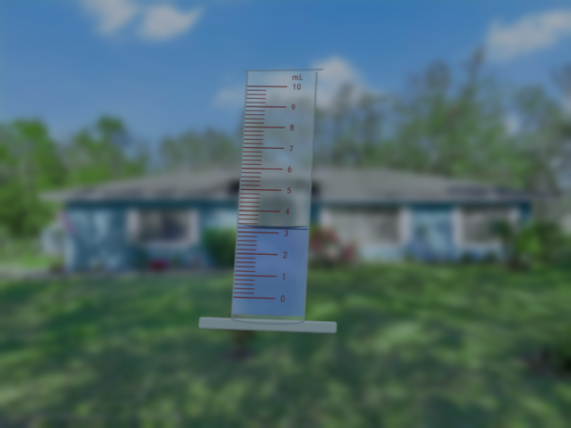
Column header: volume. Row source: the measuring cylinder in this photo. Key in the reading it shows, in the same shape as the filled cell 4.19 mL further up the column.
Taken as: 3.2 mL
